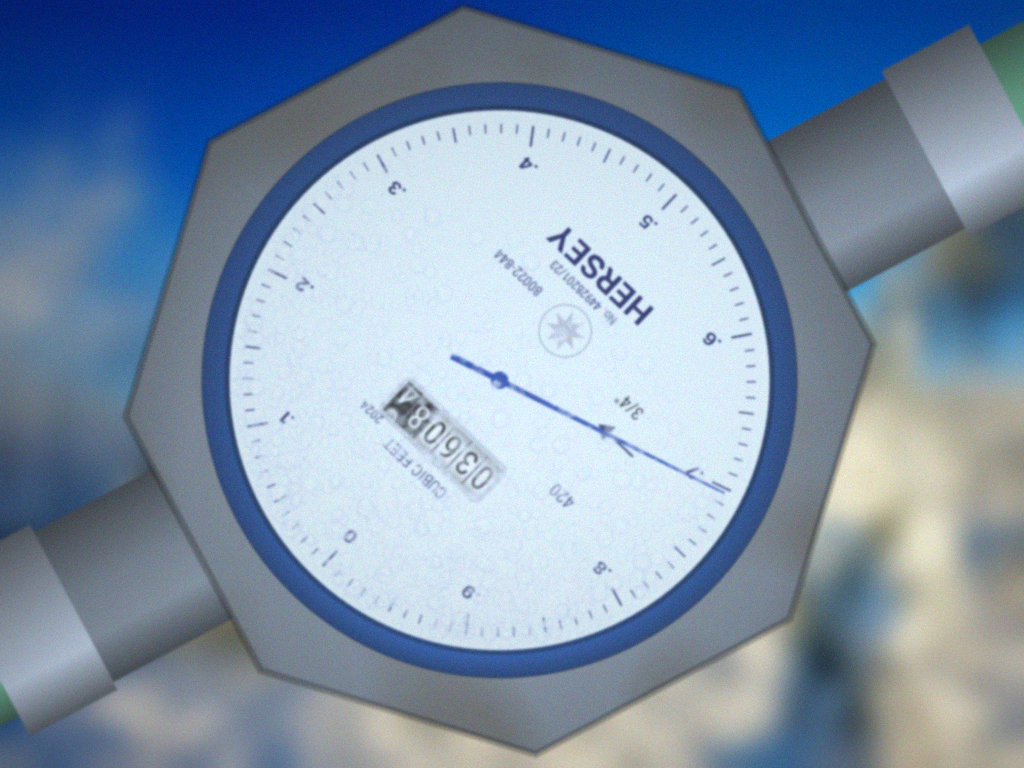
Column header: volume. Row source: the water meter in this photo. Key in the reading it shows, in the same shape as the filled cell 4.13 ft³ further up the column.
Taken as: 36083.70 ft³
